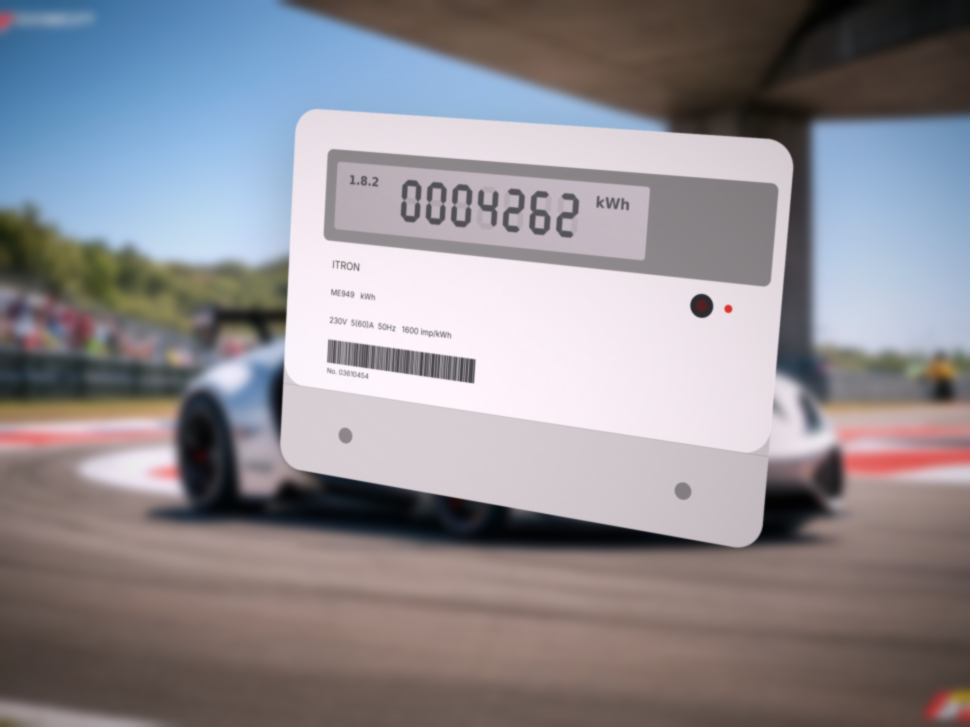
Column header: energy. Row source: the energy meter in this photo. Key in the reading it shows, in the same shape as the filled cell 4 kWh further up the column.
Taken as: 4262 kWh
